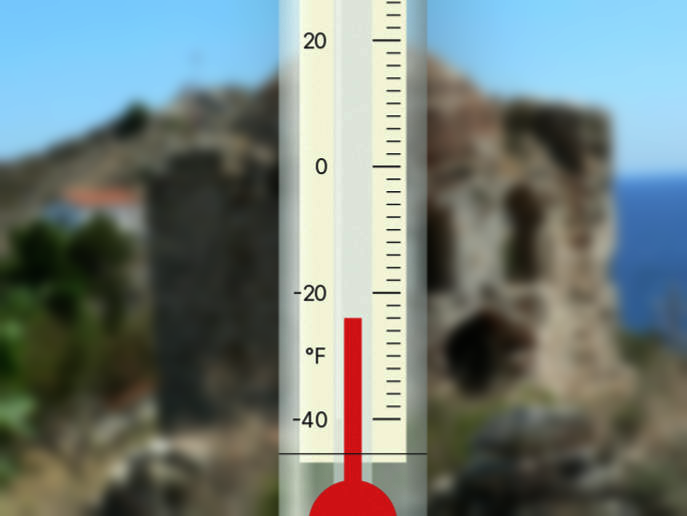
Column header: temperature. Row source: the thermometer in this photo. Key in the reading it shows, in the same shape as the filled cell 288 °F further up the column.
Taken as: -24 °F
